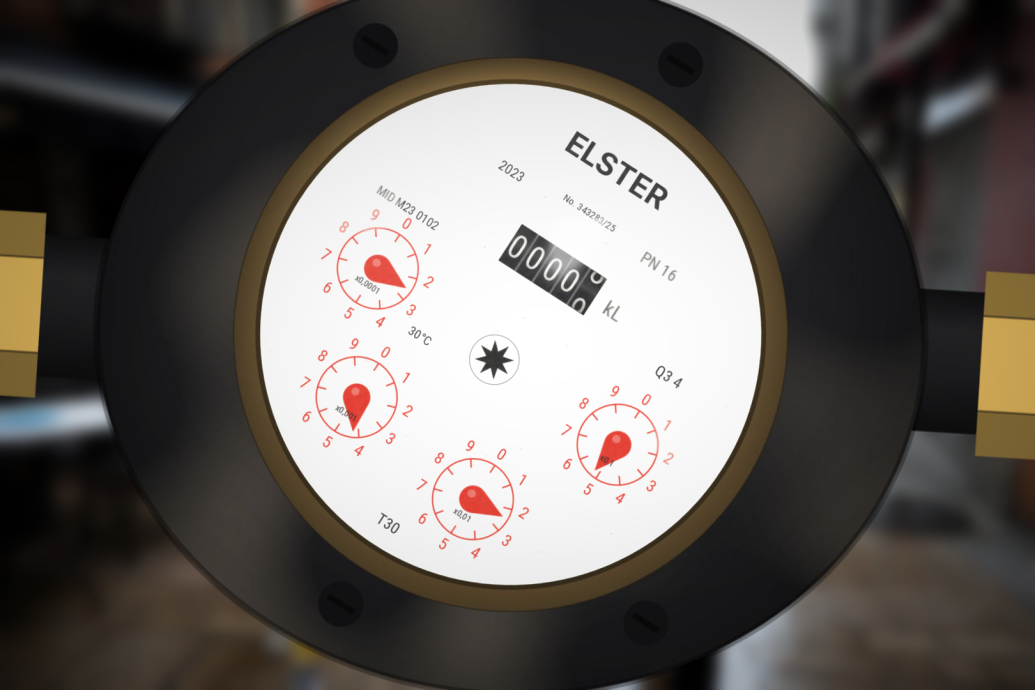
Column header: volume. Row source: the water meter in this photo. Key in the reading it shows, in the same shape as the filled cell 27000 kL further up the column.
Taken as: 8.5242 kL
